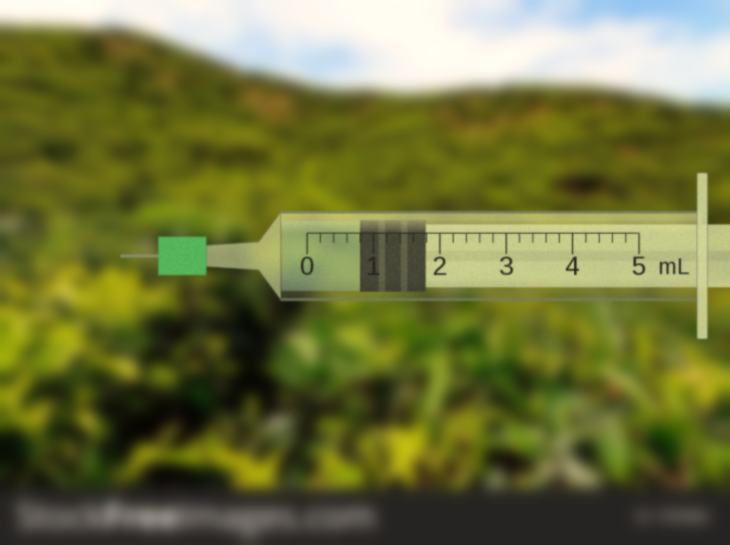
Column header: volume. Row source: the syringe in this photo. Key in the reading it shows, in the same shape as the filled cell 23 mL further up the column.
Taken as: 0.8 mL
